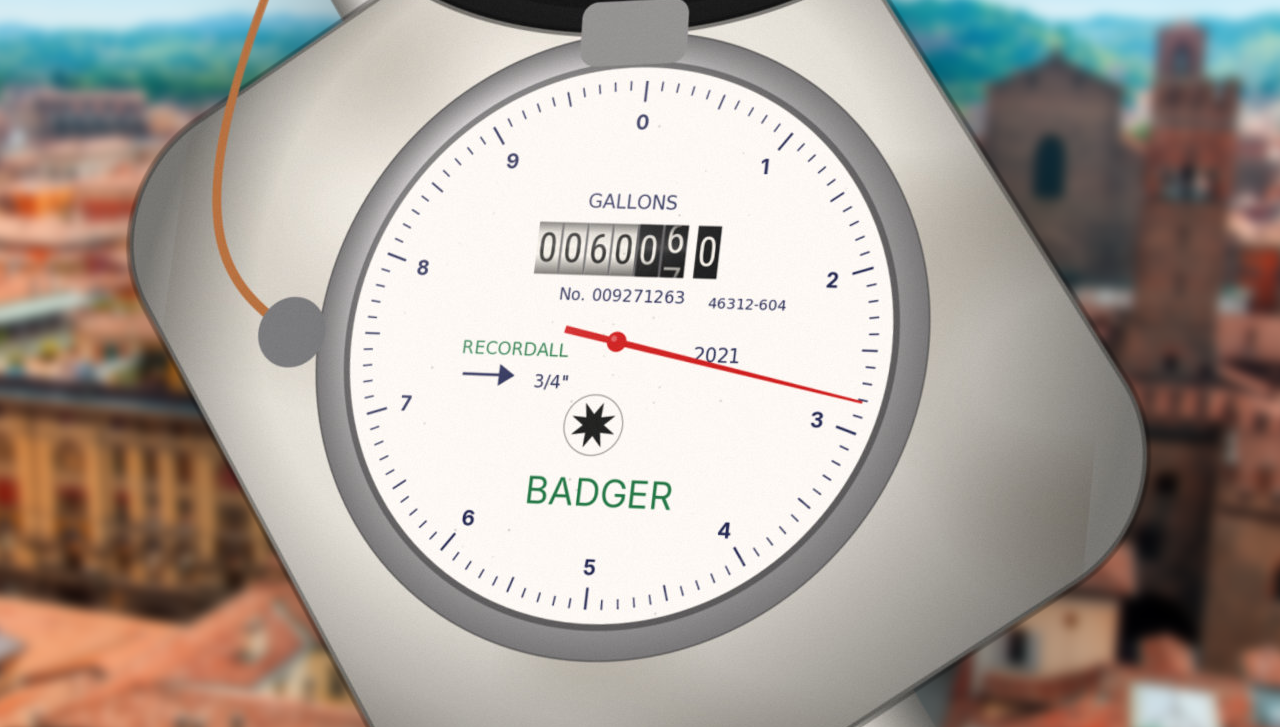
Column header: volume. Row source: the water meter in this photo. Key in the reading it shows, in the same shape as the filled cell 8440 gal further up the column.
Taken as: 60062.8 gal
